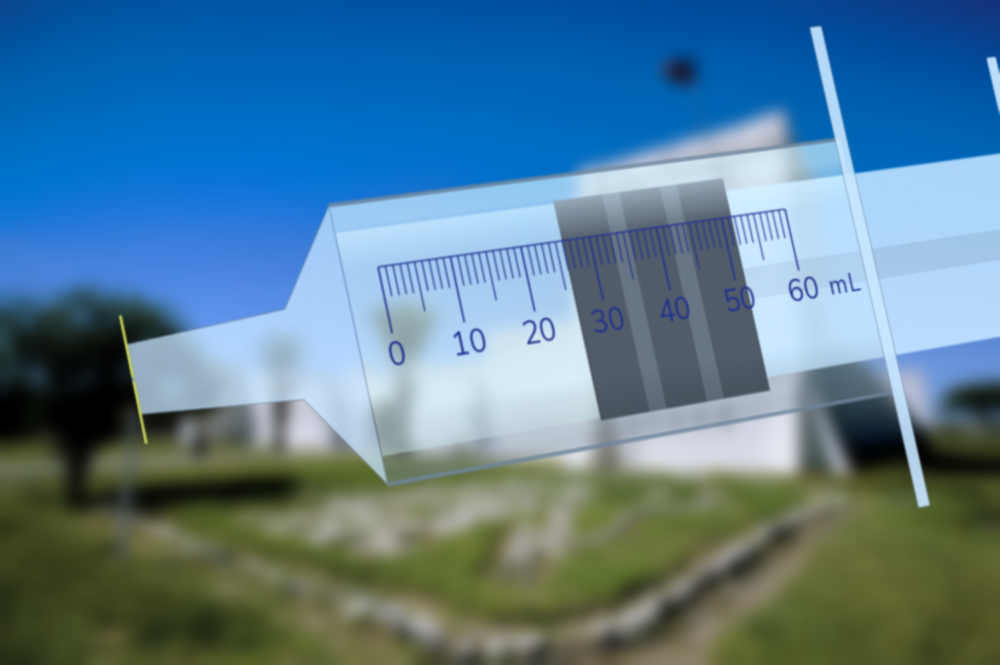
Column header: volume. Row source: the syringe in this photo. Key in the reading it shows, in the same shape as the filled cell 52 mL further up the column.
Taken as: 26 mL
